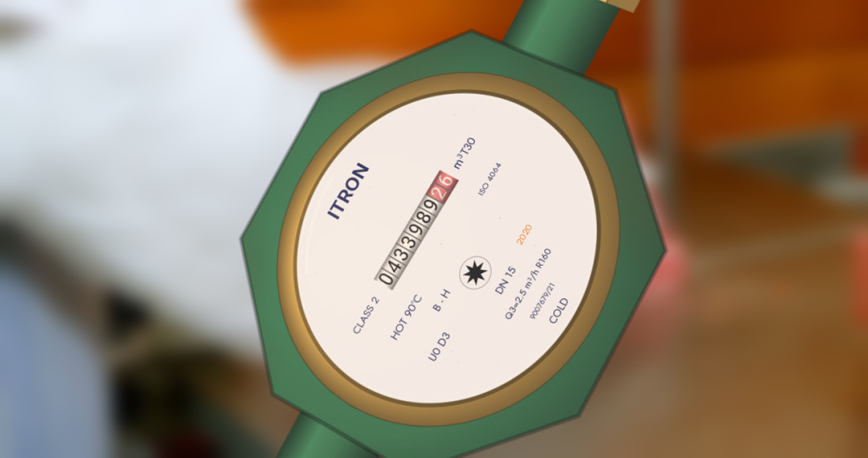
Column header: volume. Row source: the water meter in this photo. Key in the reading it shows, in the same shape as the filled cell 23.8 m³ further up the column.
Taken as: 433989.26 m³
